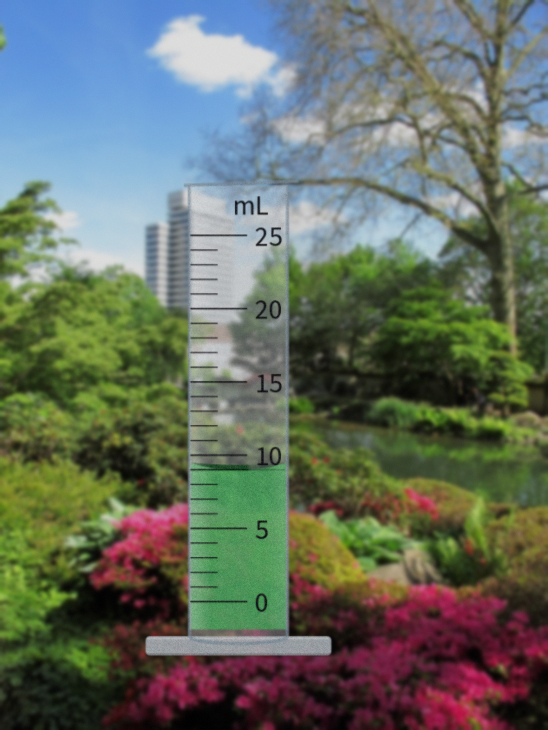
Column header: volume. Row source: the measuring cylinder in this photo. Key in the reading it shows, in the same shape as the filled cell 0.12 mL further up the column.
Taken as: 9 mL
